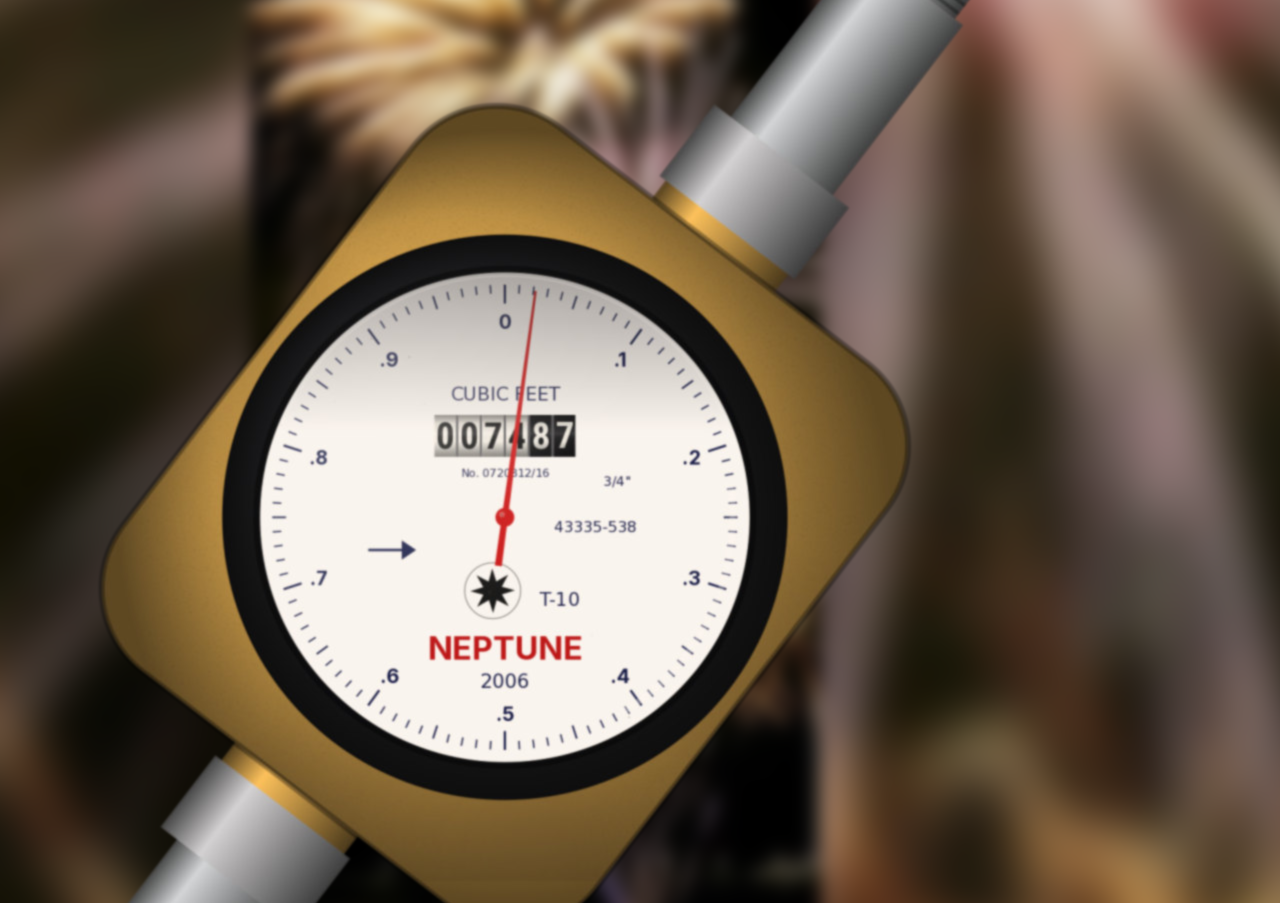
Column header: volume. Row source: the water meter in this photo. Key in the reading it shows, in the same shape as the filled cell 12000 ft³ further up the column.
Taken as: 7487.02 ft³
